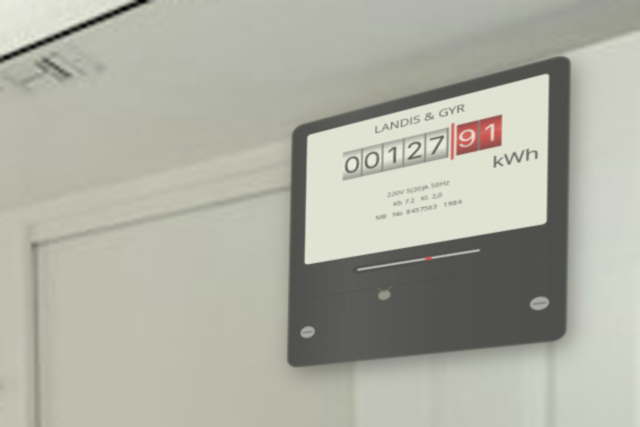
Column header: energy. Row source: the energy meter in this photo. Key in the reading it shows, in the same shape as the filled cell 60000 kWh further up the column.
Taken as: 127.91 kWh
